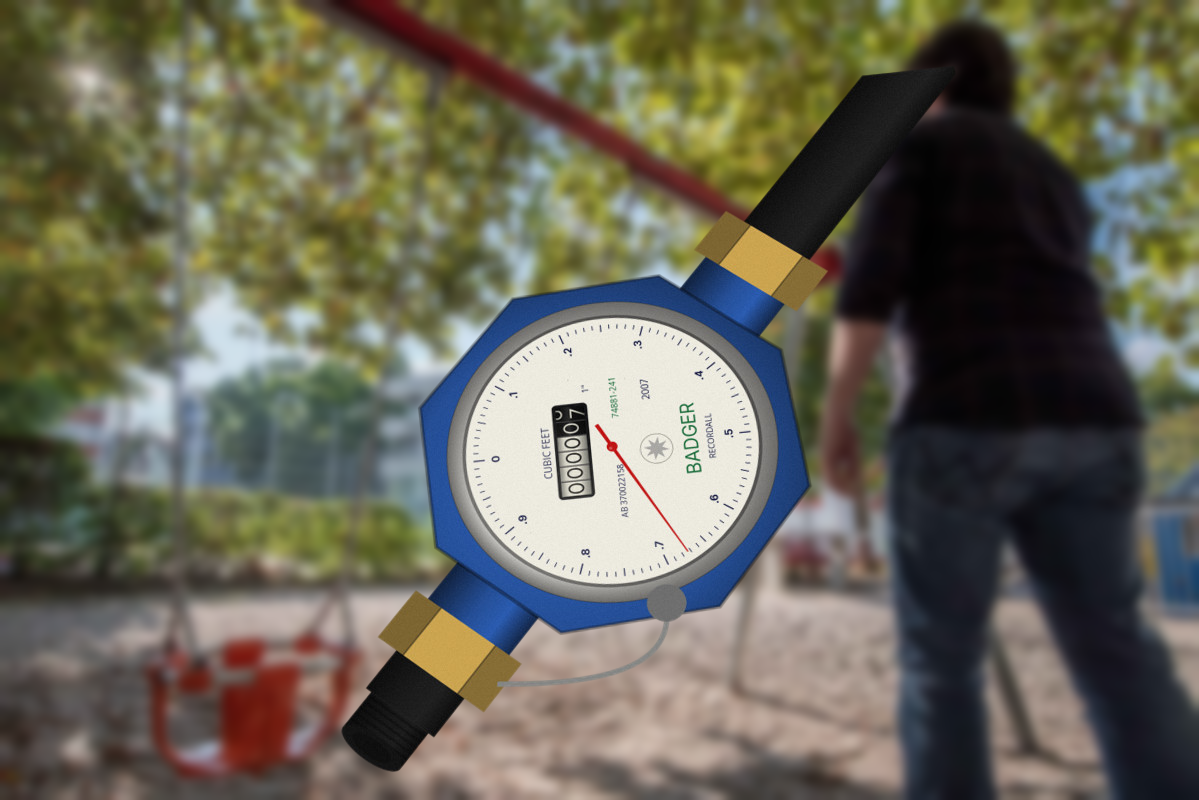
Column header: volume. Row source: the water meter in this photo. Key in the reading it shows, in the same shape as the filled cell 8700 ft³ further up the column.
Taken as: 6.67 ft³
